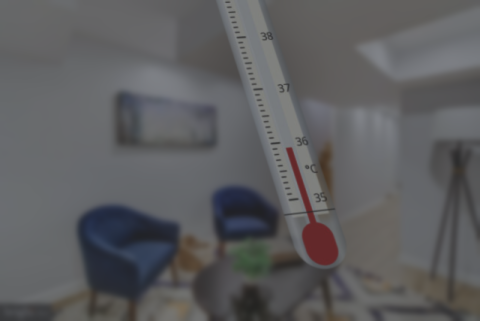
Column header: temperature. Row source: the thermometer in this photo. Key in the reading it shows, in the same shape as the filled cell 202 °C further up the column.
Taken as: 35.9 °C
